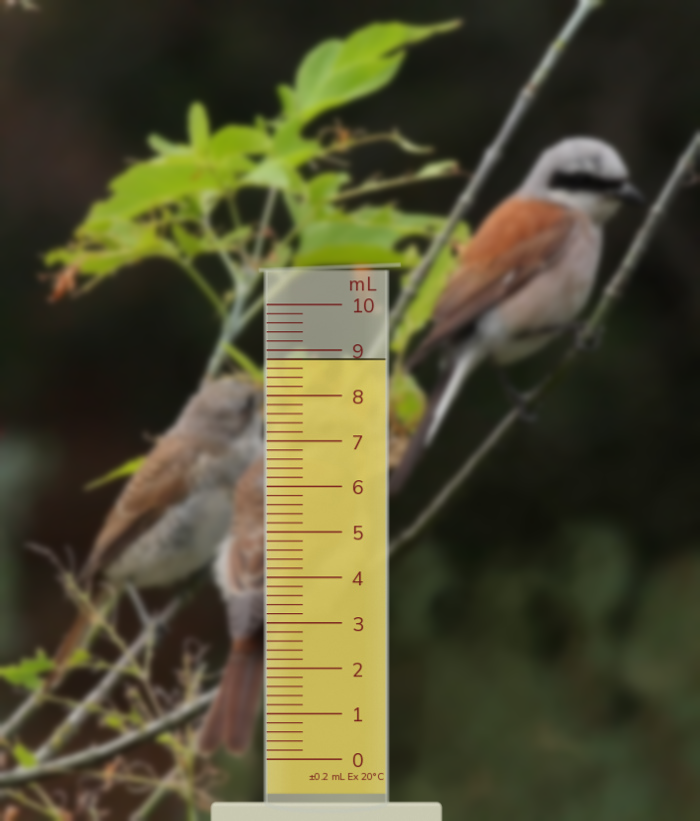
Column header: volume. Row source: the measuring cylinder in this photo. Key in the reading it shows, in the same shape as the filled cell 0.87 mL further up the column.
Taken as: 8.8 mL
